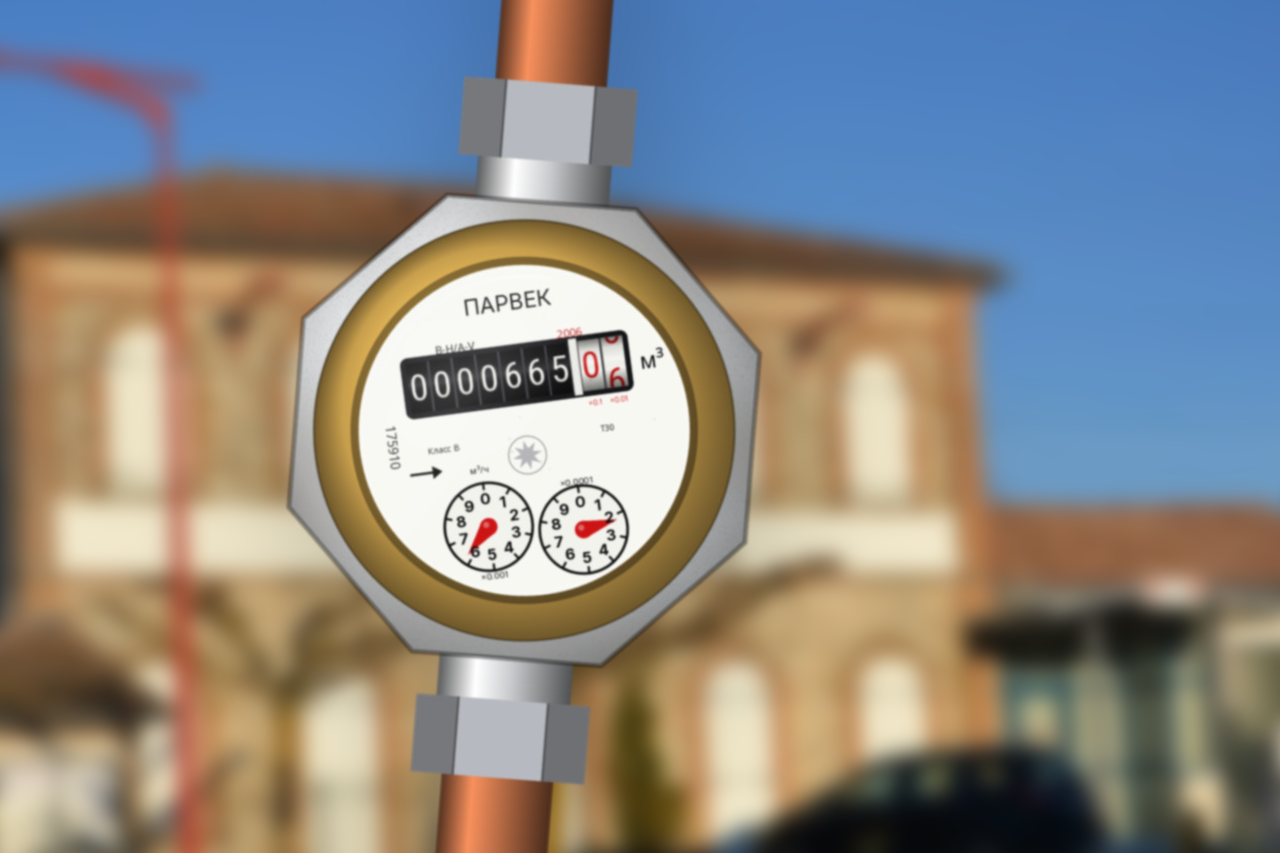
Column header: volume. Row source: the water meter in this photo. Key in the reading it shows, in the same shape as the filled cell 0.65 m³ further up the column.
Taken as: 665.0562 m³
